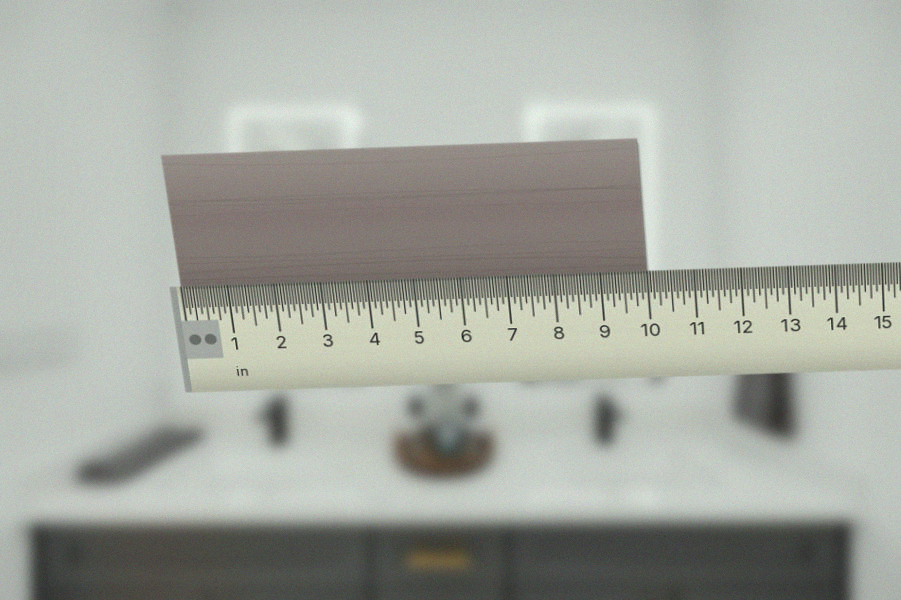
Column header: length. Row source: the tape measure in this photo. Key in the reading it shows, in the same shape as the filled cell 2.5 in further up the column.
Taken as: 10 in
